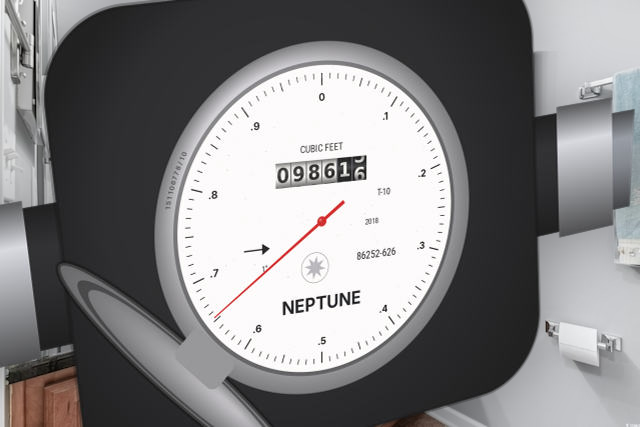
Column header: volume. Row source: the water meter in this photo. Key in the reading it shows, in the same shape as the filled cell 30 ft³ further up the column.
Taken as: 98615.65 ft³
